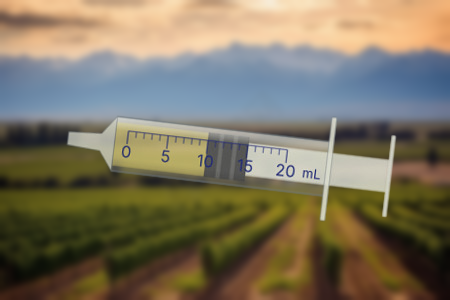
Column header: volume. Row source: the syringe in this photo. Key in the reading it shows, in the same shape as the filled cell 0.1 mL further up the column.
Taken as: 10 mL
